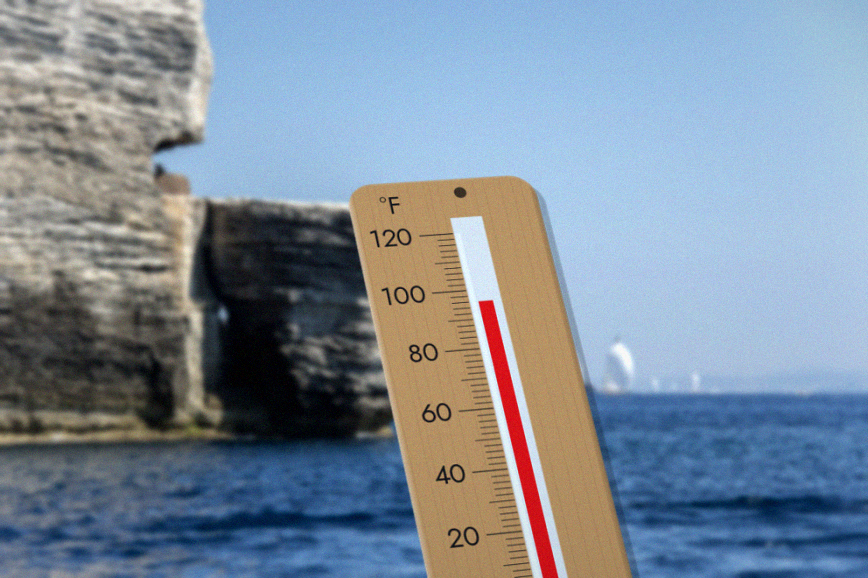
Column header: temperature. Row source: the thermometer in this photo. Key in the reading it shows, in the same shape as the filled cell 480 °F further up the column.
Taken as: 96 °F
